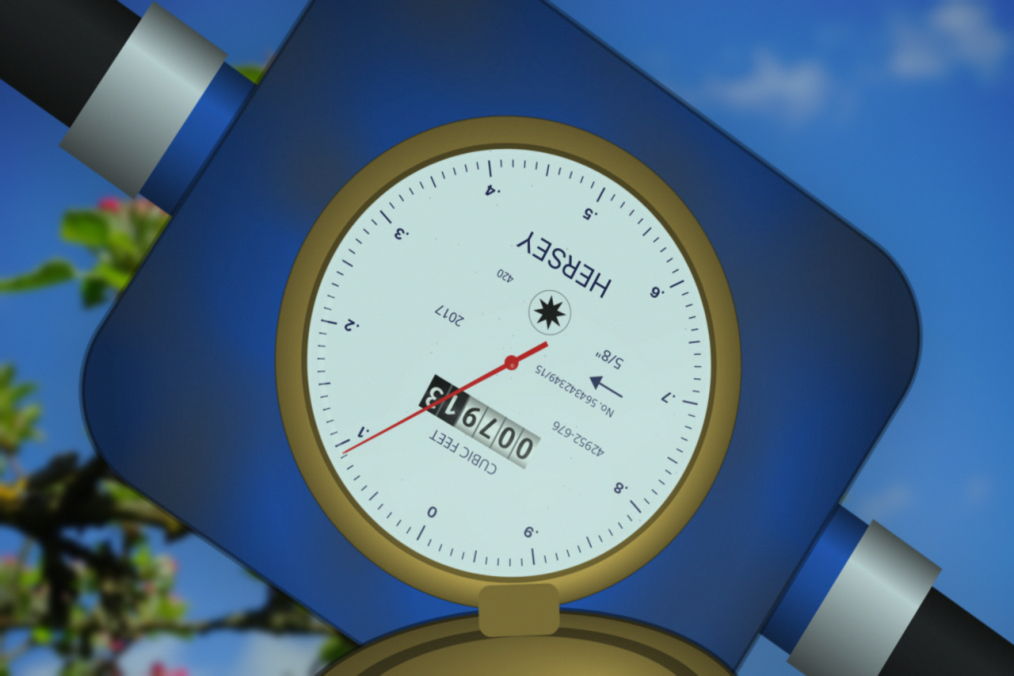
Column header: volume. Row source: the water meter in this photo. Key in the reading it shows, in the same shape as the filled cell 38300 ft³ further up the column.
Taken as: 7913.09 ft³
